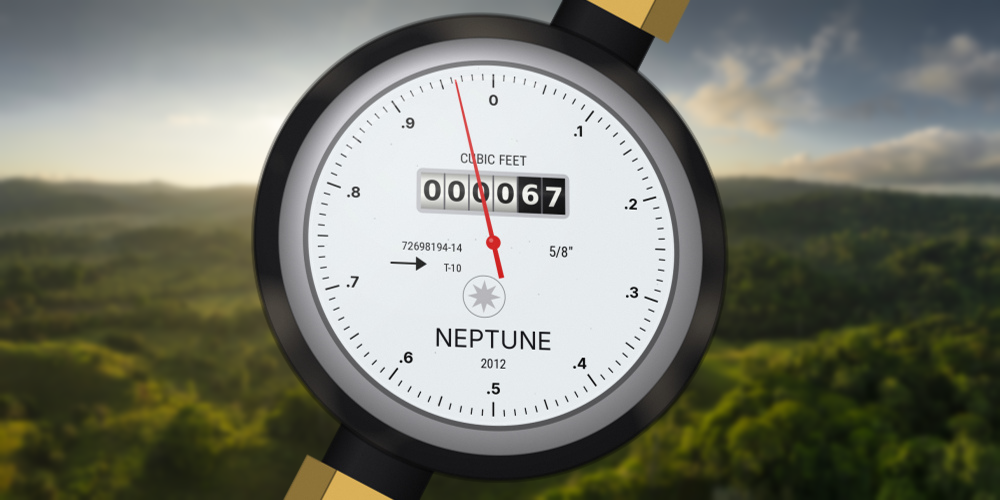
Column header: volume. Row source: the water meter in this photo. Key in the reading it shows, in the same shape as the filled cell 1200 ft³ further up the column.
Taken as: 66.96 ft³
